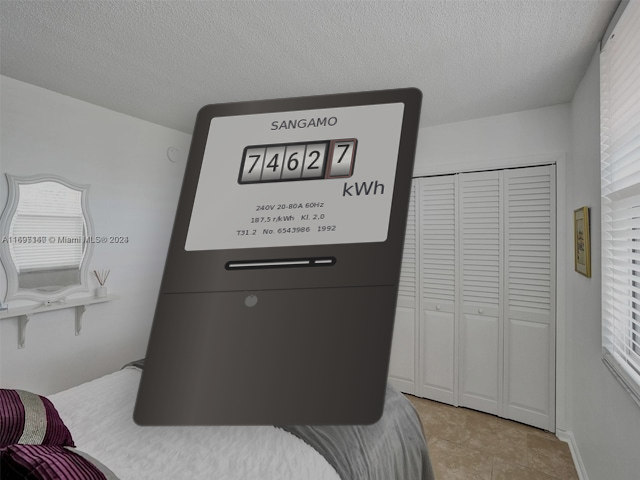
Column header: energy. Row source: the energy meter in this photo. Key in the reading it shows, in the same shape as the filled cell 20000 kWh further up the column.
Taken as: 7462.7 kWh
